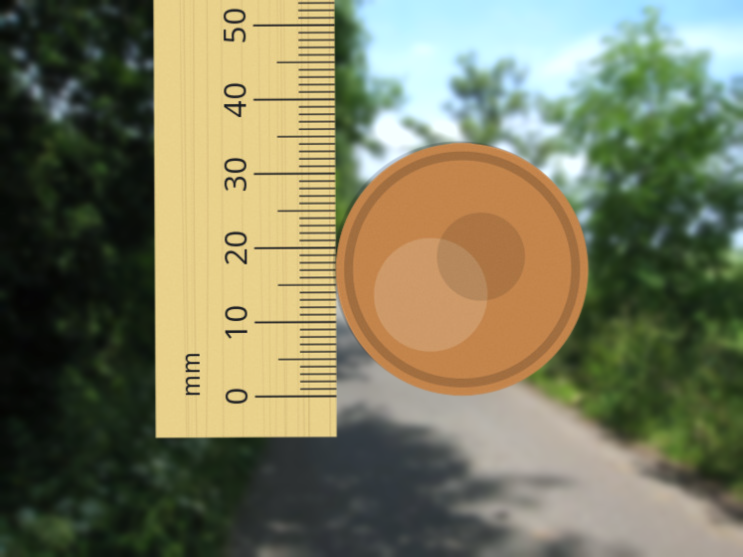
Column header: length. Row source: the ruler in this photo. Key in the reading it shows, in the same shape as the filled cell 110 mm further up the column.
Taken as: 34 mm
